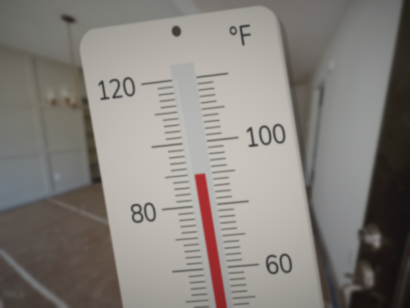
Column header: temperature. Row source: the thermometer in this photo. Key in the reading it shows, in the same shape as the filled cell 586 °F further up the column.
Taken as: 90 °F
